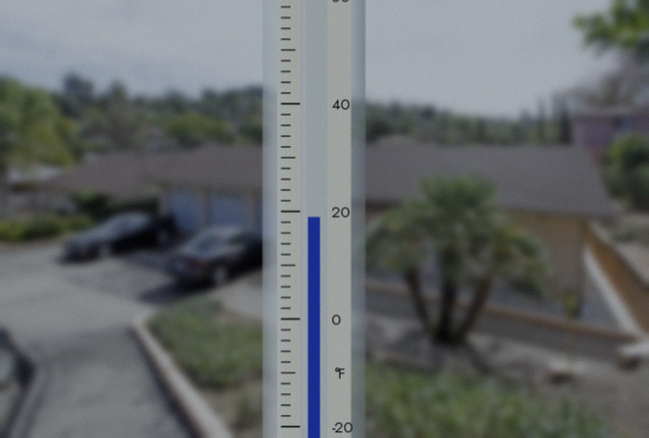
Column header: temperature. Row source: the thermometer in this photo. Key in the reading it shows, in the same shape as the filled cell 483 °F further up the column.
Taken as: 19 °F
